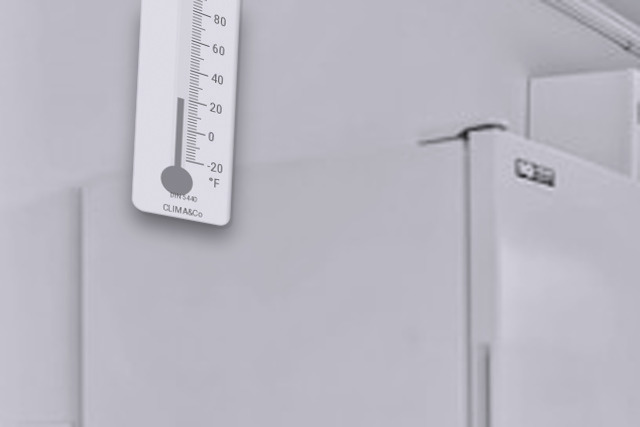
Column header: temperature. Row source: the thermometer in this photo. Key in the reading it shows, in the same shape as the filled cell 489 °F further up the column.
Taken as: 20 °F
